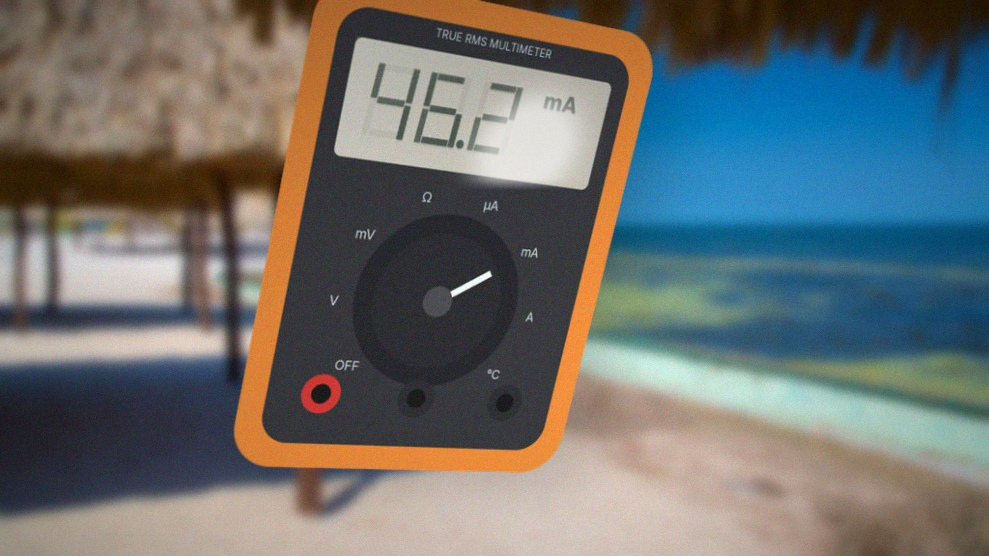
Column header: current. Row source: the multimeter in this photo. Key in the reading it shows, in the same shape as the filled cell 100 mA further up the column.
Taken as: 46.2 mA
